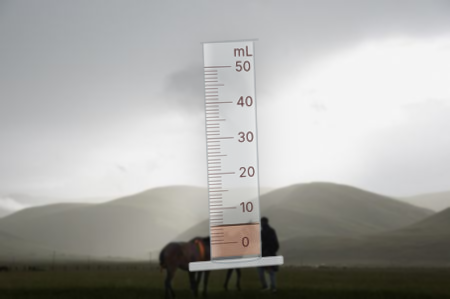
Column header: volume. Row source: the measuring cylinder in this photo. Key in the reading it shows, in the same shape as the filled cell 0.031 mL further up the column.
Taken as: 5 mL
